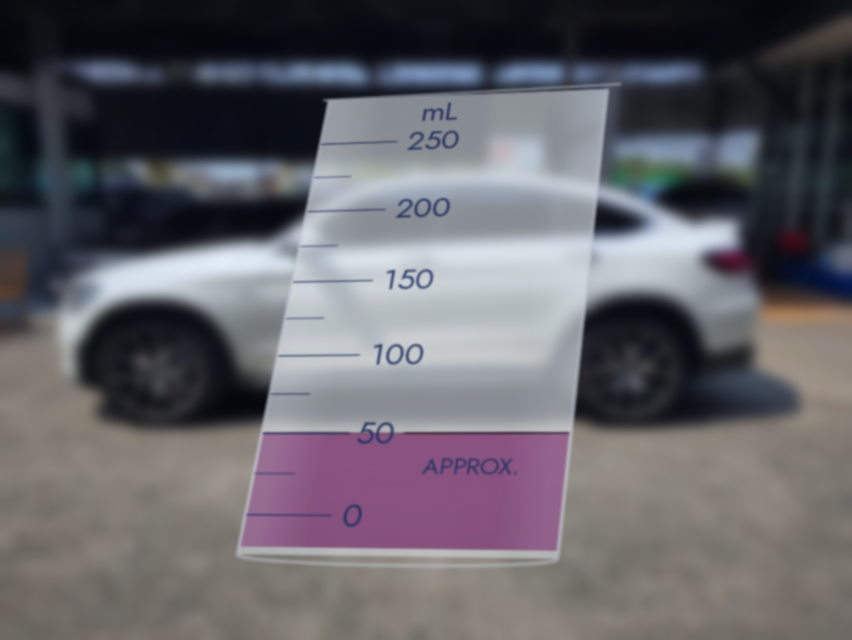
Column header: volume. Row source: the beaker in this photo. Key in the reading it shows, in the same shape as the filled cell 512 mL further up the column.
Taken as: 50 mL
